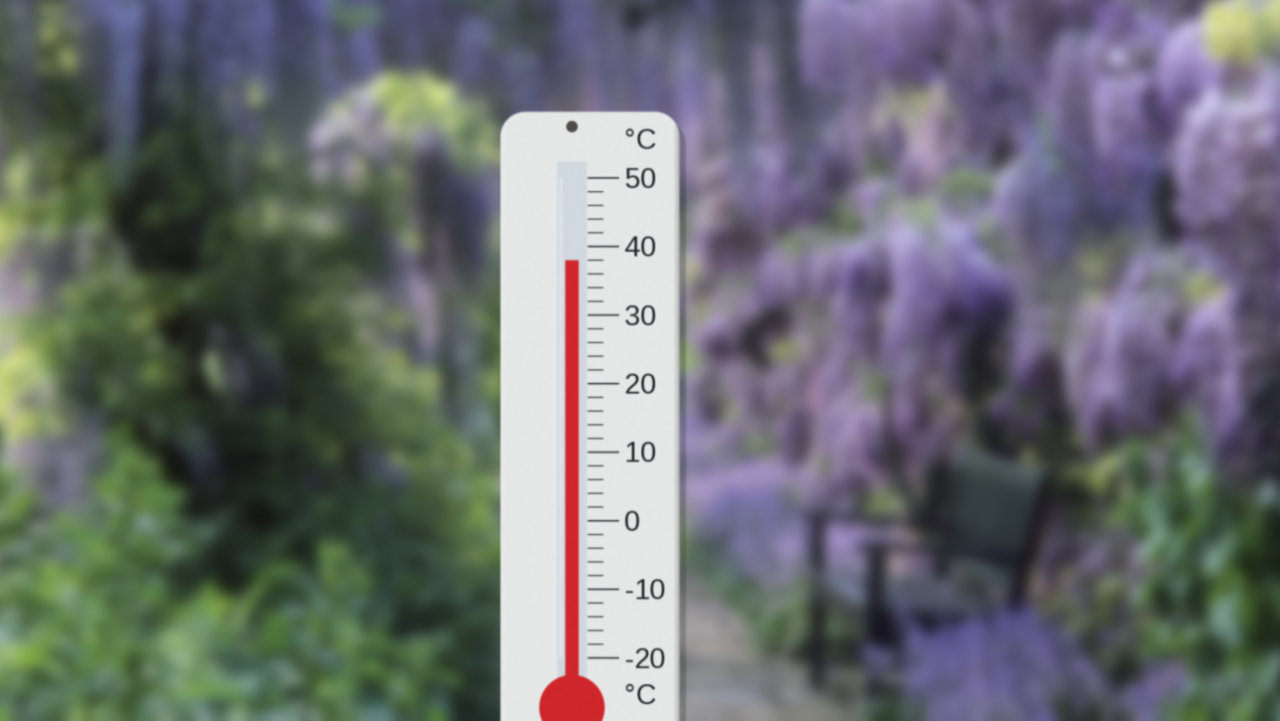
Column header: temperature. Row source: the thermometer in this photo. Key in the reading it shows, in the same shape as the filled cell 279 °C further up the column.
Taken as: 38 °C
